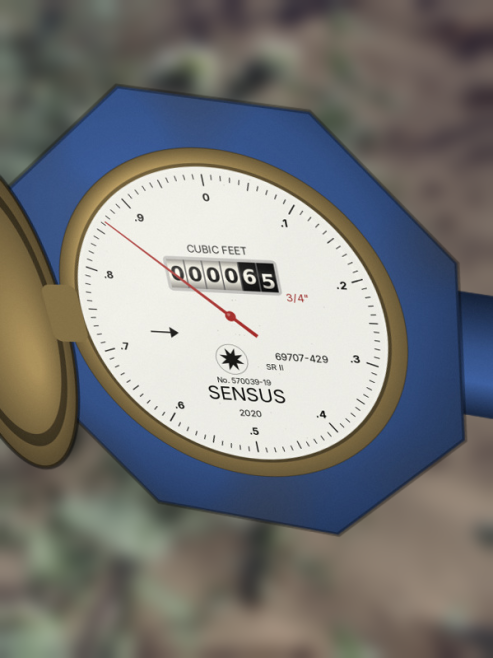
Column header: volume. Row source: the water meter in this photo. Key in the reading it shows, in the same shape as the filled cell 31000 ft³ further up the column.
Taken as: 64.86 ft³
